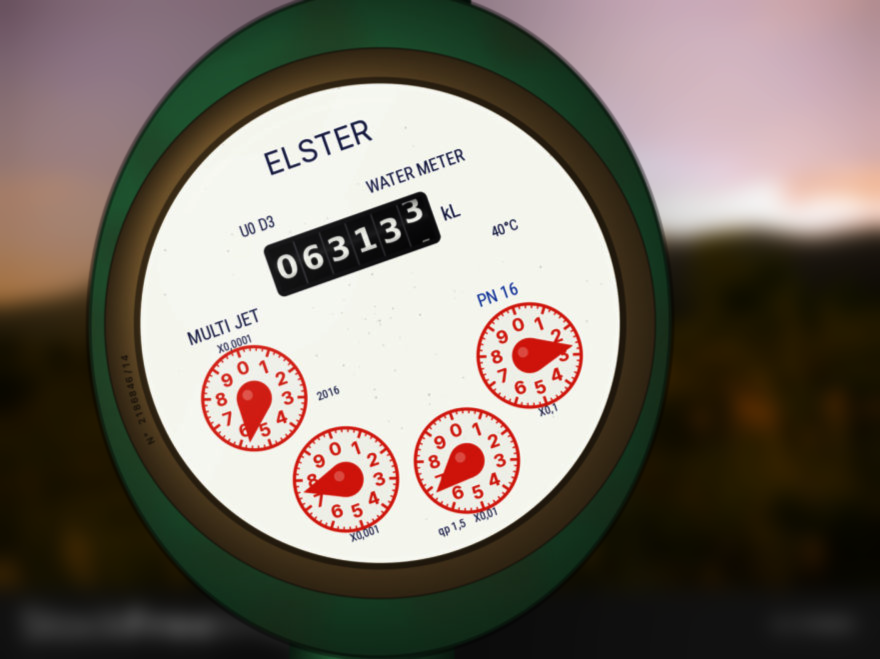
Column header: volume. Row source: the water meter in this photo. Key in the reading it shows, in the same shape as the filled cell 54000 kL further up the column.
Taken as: 63133.2675 kL
